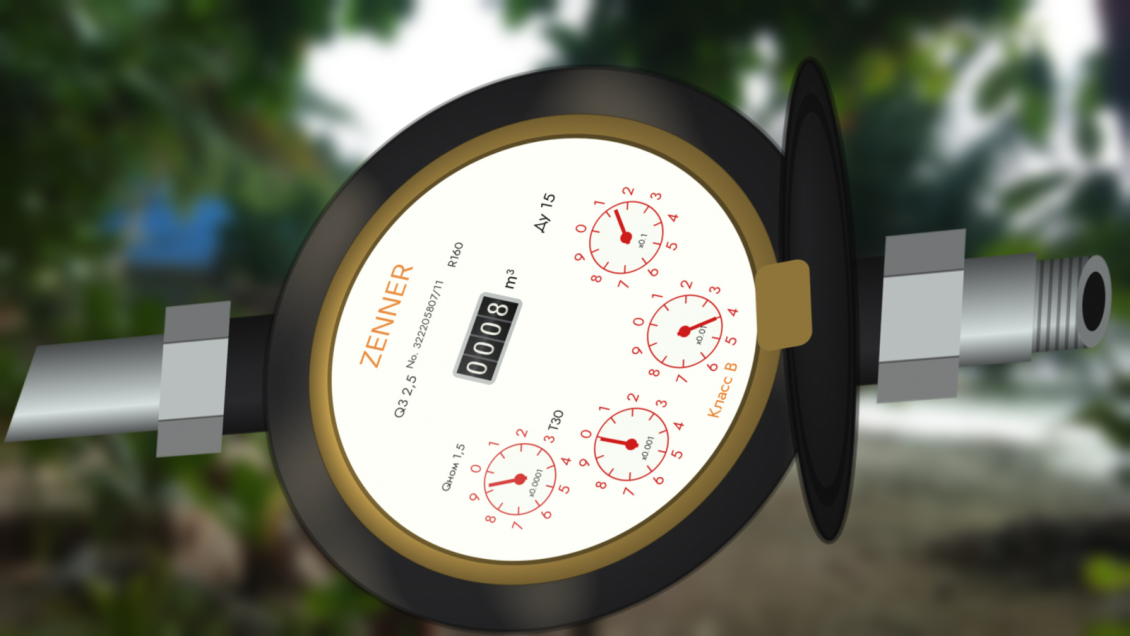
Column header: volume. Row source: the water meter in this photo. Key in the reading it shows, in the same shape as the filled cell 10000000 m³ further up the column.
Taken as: 8.1399 m³
